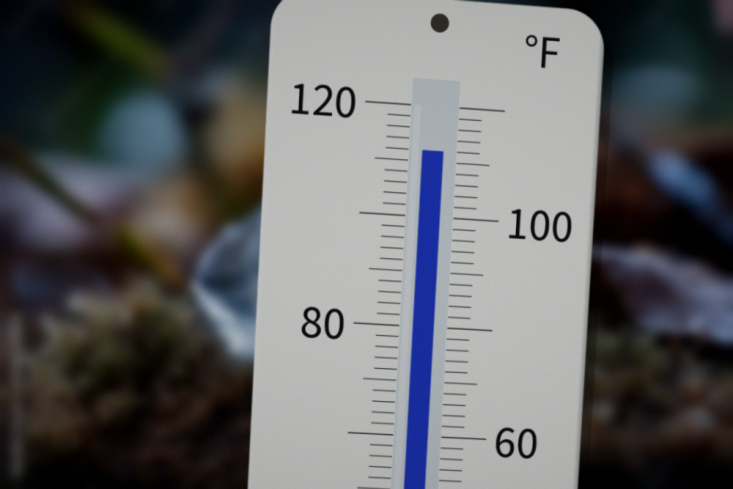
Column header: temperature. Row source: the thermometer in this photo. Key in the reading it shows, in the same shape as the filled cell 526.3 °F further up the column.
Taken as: 112 °F
